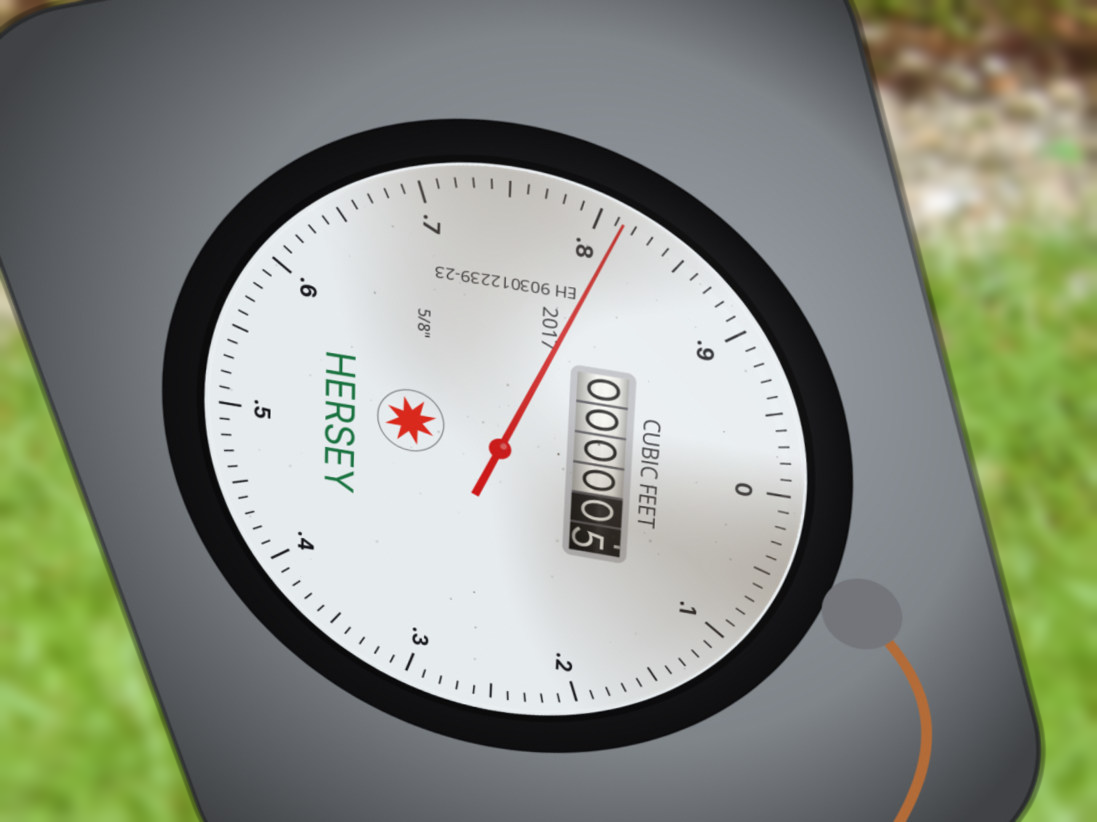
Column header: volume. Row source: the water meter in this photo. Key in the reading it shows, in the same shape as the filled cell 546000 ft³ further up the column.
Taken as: 4.81 ft³
